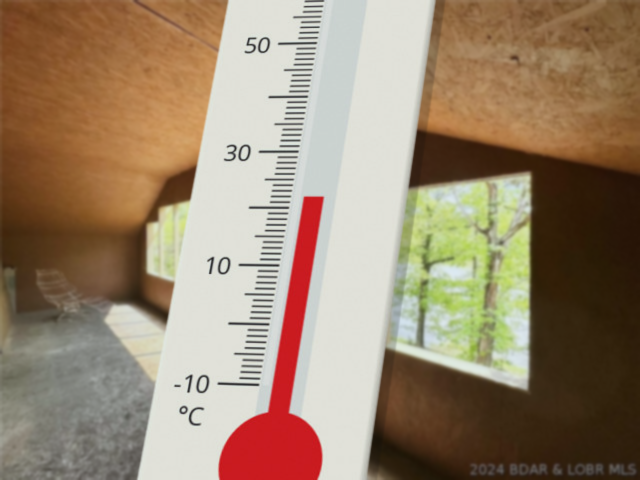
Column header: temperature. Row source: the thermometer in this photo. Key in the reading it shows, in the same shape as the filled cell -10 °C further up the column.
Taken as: 22 °C
